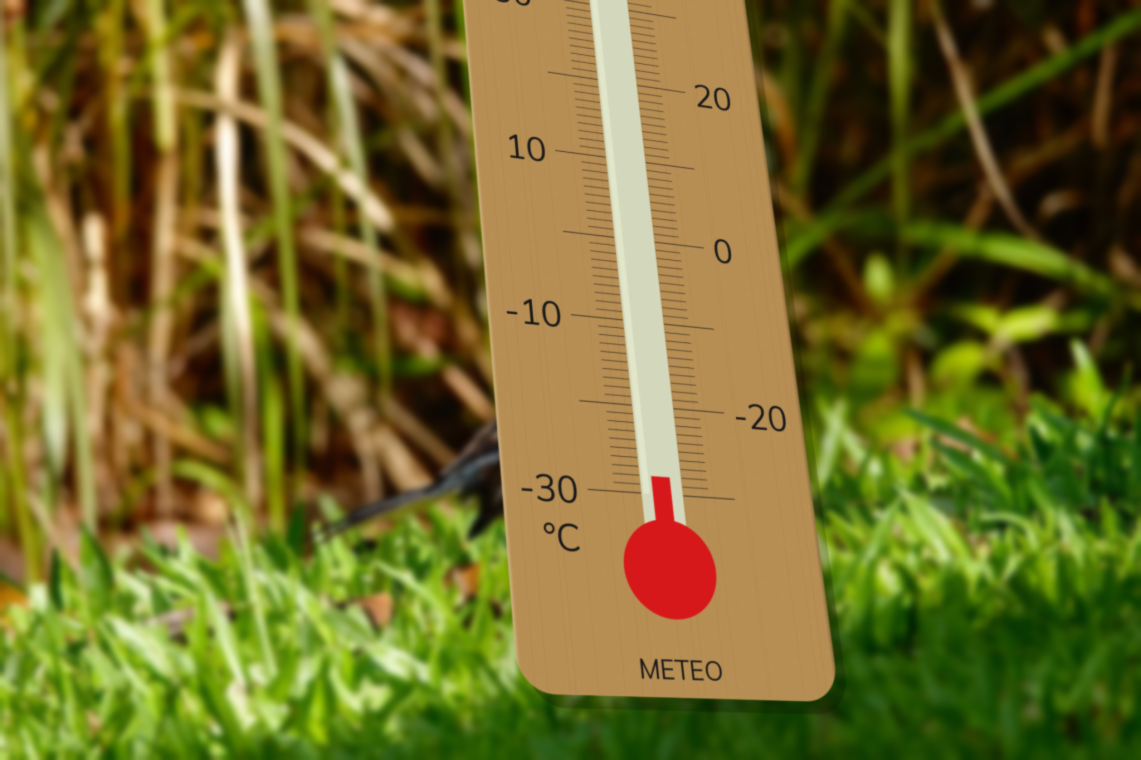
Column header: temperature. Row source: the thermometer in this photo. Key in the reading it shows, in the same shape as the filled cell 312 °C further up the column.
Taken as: -28 °C
